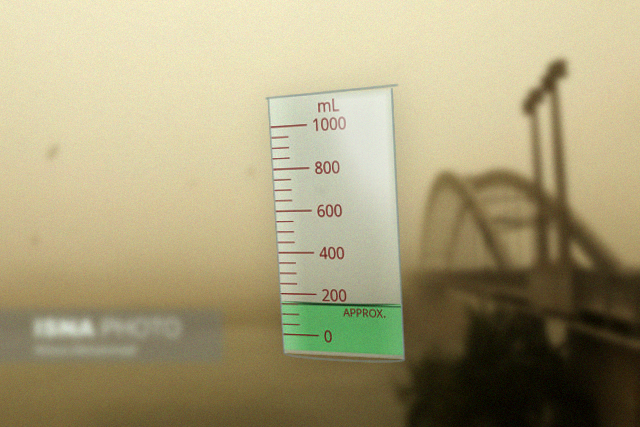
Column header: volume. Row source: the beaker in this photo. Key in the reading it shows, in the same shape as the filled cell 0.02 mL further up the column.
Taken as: 150 mL
